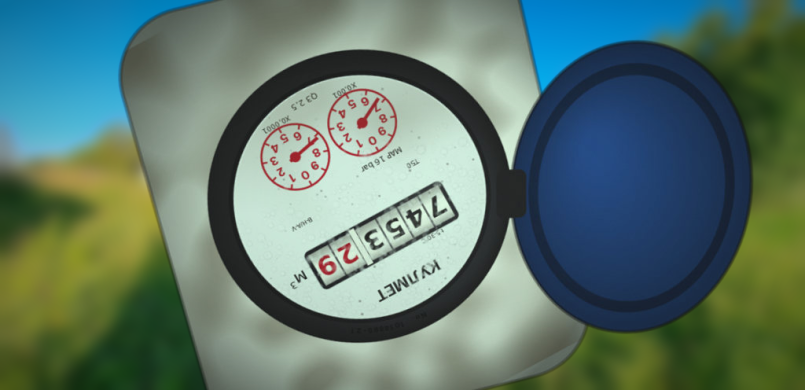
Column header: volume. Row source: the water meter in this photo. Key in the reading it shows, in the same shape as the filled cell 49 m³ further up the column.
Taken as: 7453.2967 m³
